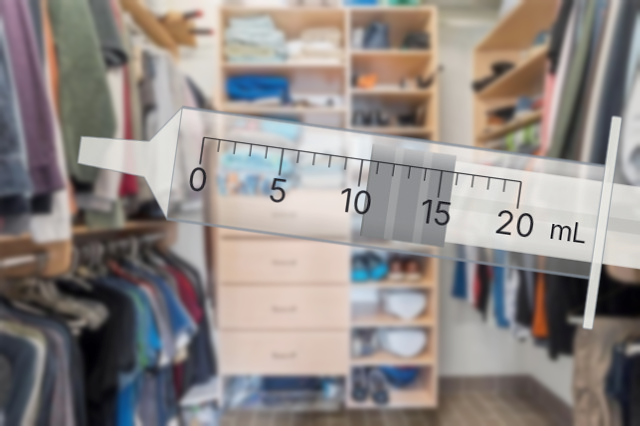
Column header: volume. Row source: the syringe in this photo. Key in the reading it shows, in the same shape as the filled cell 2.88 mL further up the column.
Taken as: 10.5 mL
